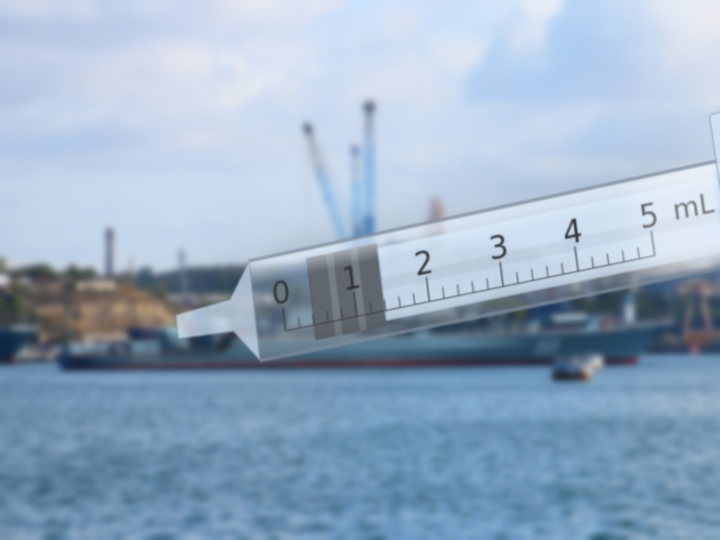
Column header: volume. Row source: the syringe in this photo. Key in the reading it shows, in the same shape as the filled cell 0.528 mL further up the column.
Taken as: 0.4 mL
